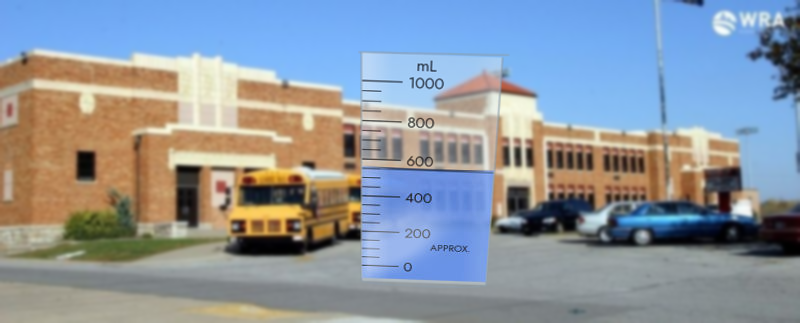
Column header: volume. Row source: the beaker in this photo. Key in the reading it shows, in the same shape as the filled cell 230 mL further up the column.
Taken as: 550 mL
